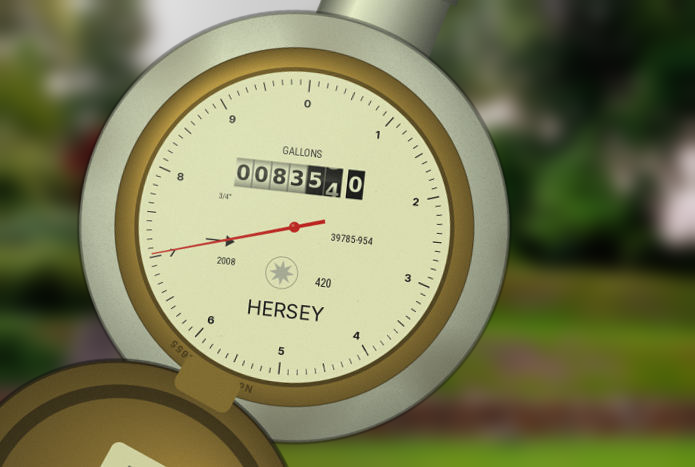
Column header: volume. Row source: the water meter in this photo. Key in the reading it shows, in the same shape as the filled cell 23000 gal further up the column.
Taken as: 83537.0 gal
